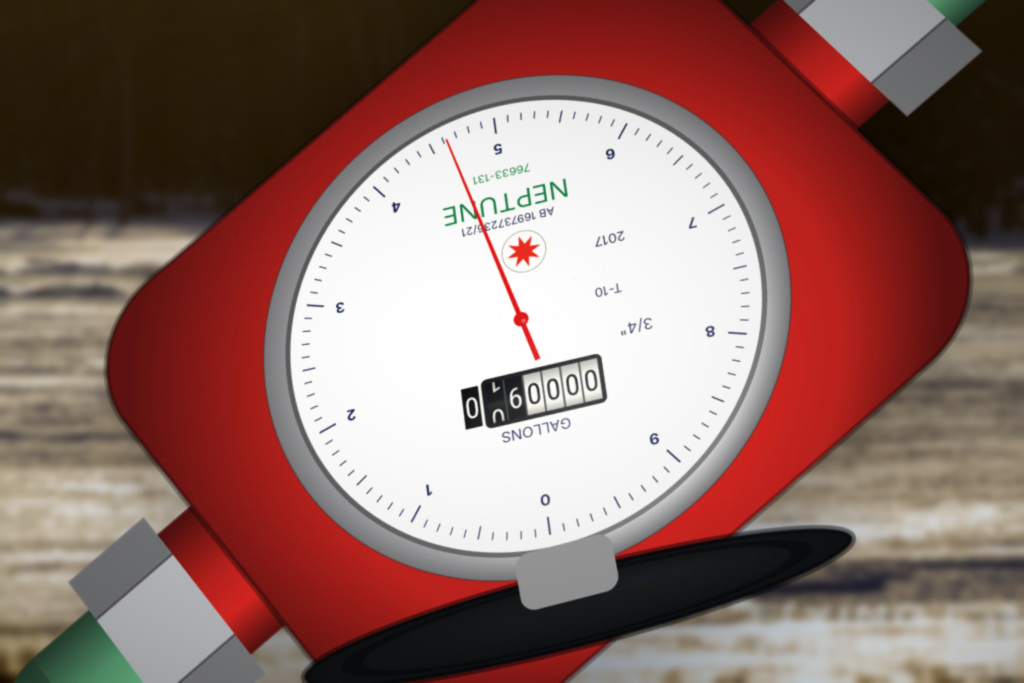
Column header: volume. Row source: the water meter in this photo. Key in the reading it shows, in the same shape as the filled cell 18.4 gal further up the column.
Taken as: 904.6 gal
